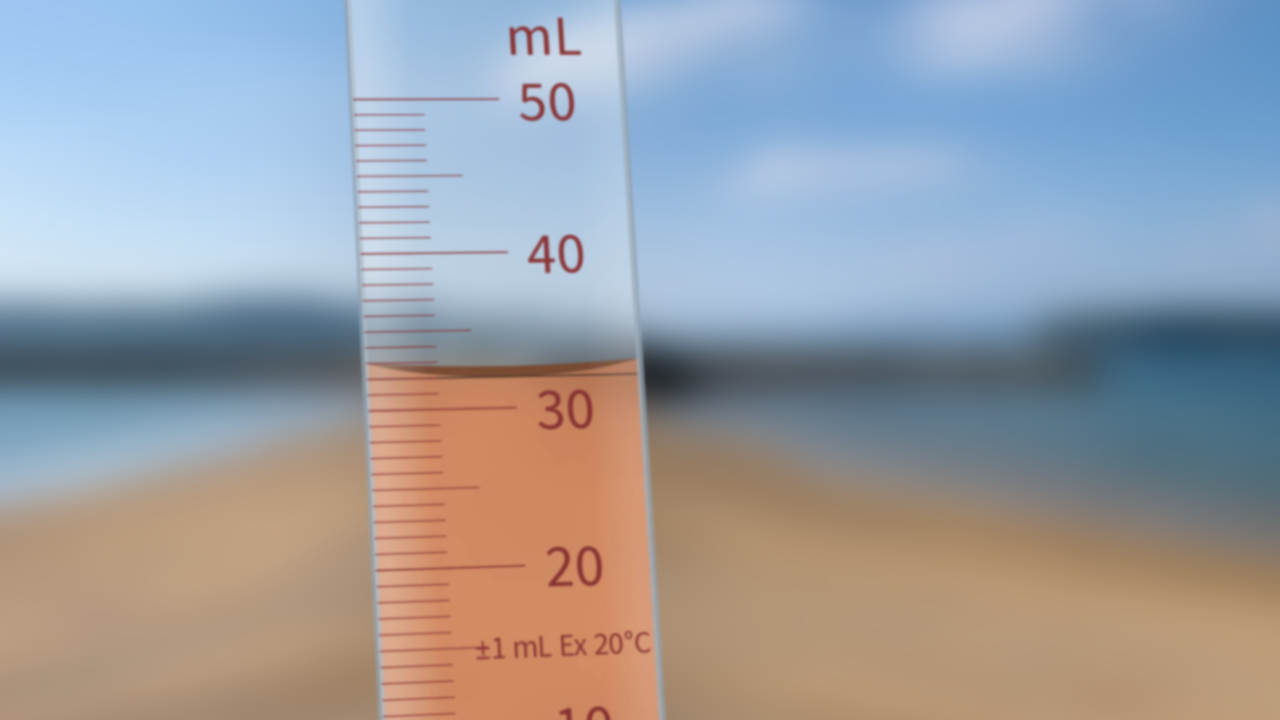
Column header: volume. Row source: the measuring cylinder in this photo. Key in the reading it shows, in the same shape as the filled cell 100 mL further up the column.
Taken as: 32 mL
